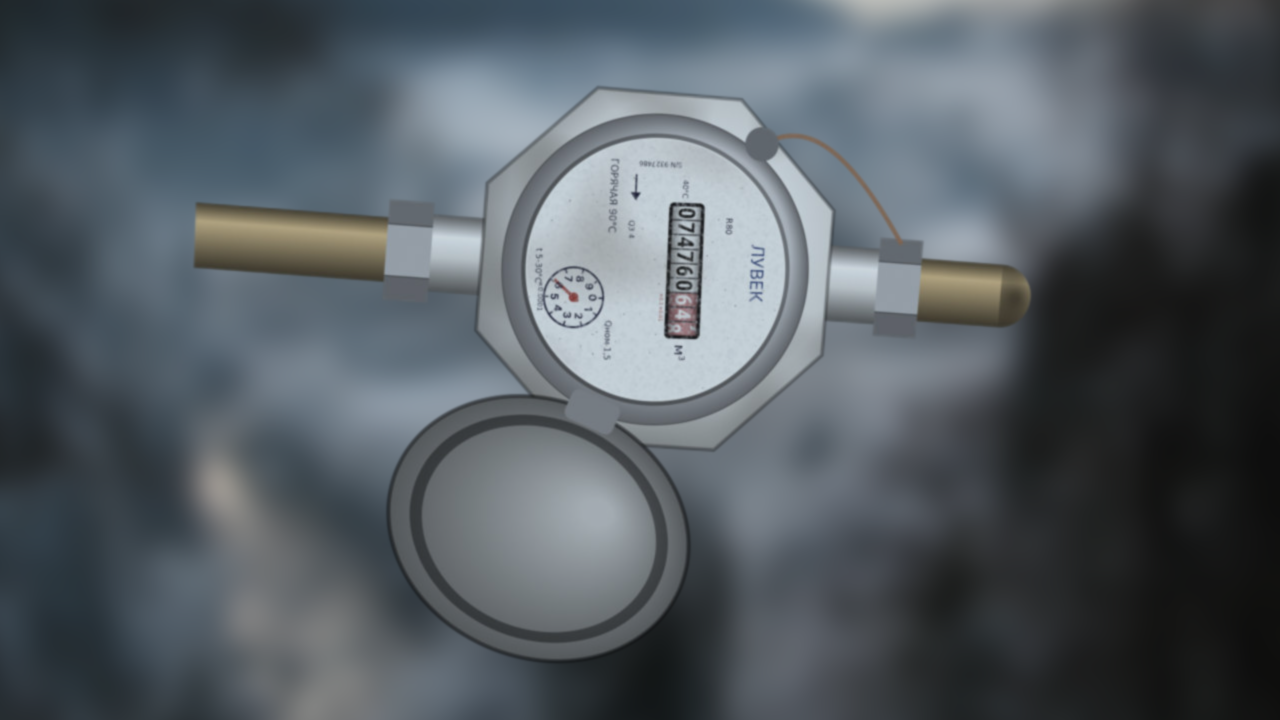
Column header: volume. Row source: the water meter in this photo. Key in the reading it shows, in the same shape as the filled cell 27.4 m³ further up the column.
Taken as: 74760.6476 m³
